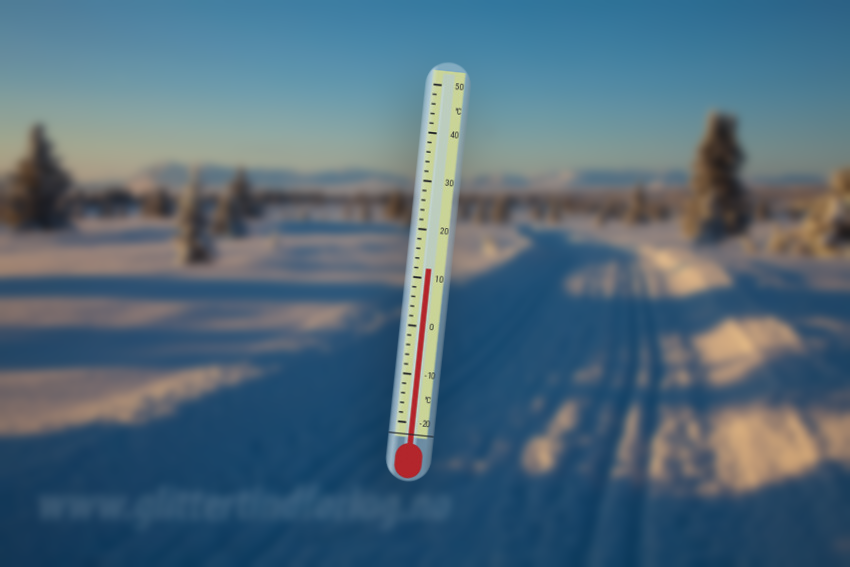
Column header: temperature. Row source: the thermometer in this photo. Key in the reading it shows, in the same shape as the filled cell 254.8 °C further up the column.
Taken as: 12 °C
